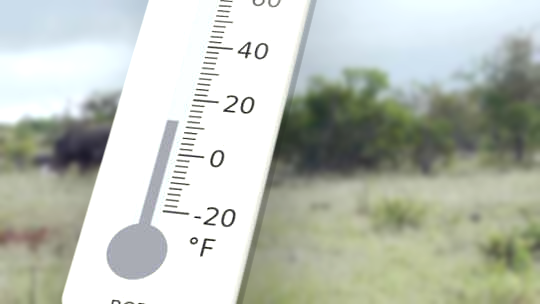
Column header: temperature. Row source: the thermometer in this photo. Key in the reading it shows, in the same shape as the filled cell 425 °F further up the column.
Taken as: 12 °F
